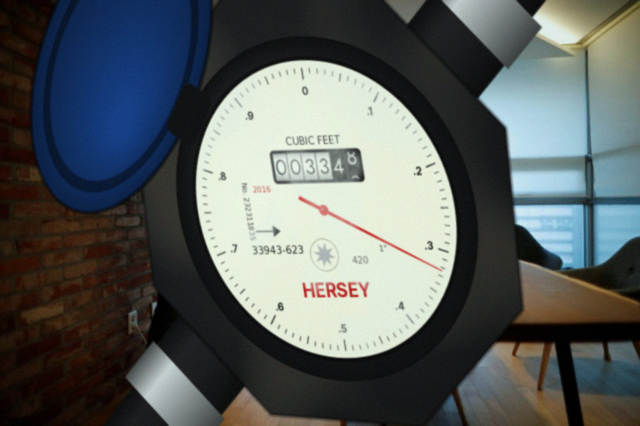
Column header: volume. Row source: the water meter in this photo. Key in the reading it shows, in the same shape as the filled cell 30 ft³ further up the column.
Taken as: 3348.32 ft³
